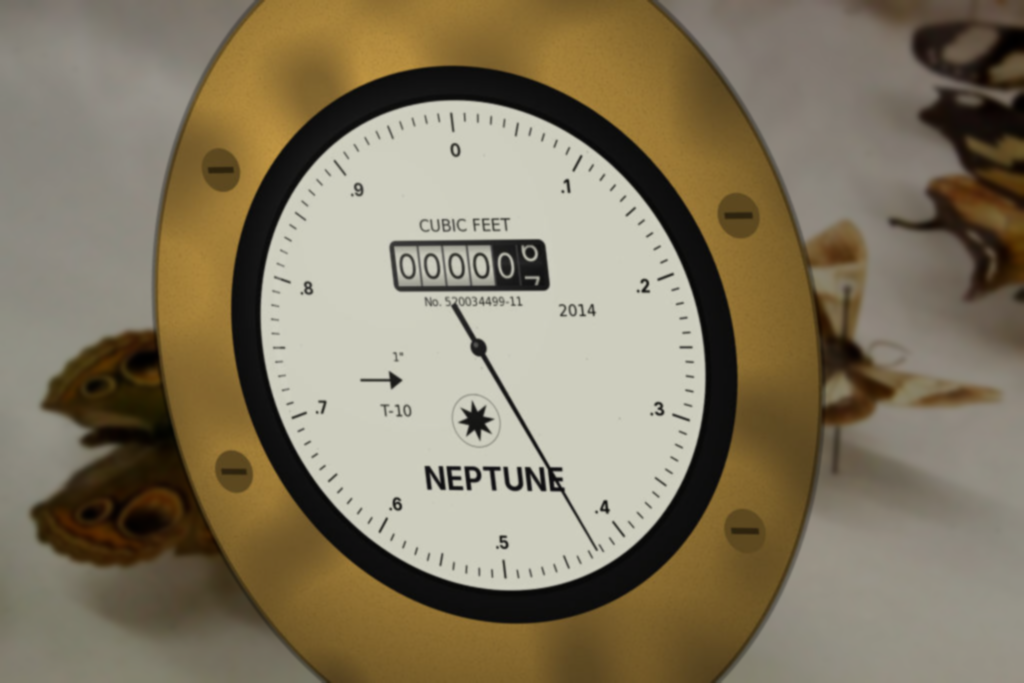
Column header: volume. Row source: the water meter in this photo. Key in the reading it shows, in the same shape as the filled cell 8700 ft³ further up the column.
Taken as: 6.42 ft³
